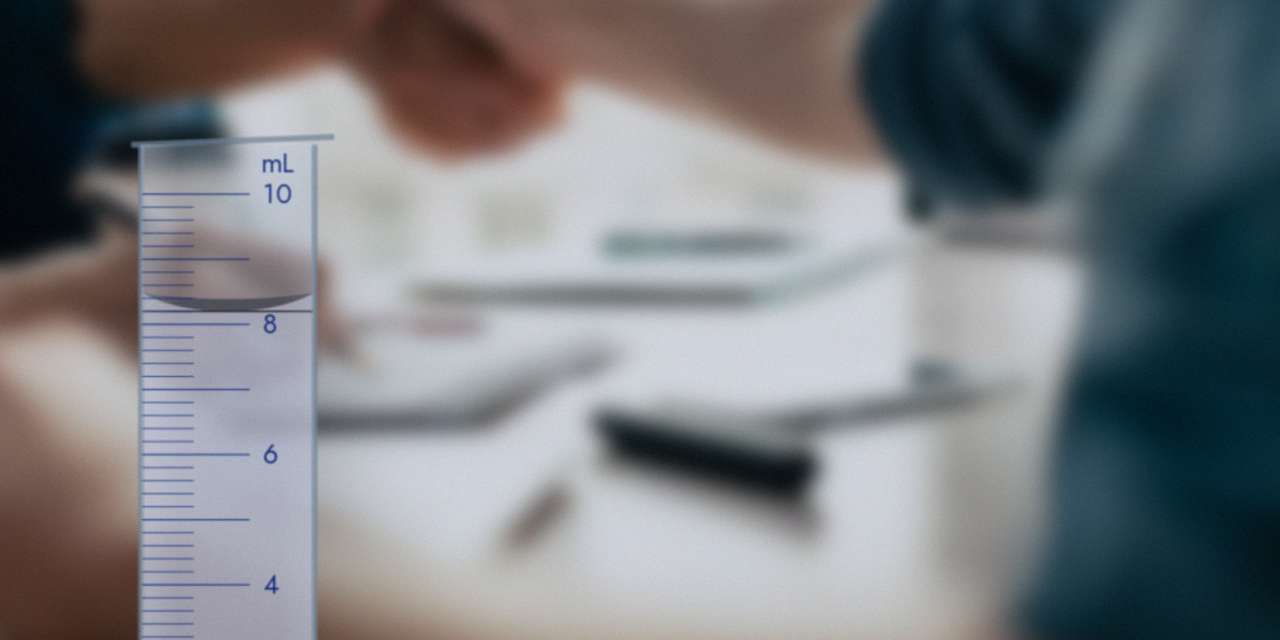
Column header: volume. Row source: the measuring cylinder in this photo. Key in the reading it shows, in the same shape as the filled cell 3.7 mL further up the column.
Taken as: 8.2 mL
